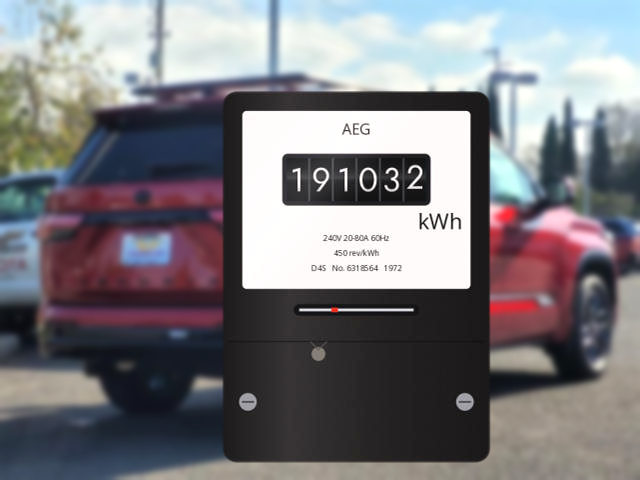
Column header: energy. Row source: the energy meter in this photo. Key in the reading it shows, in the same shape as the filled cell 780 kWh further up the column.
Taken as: 191032 kWh
